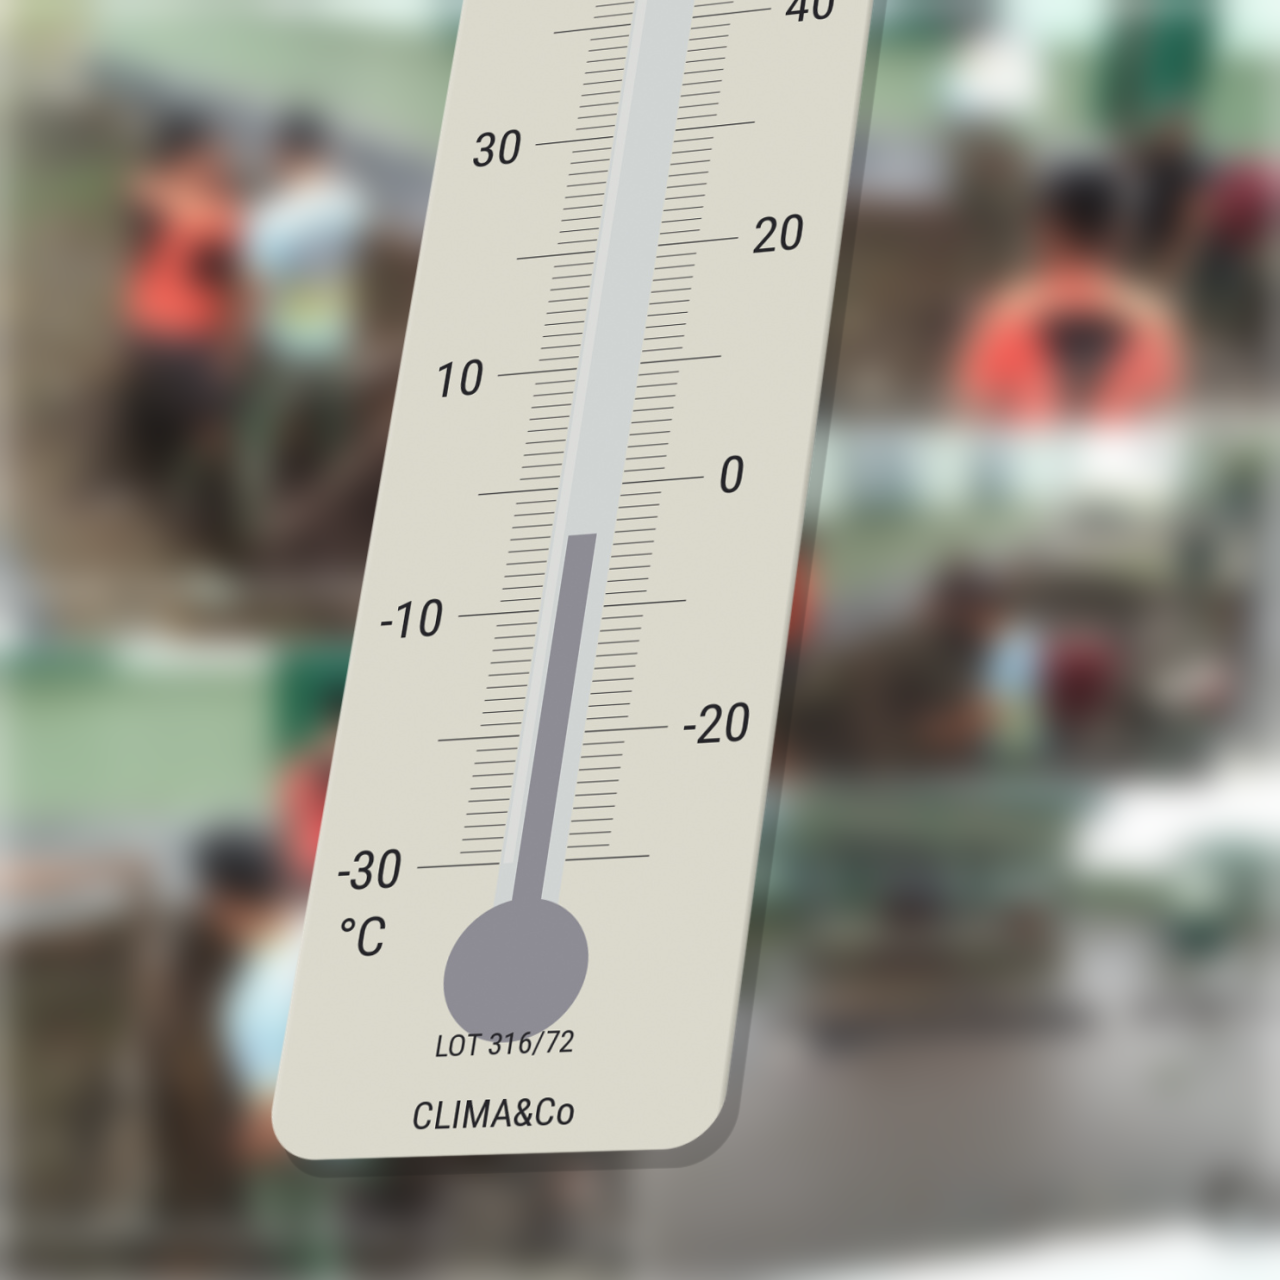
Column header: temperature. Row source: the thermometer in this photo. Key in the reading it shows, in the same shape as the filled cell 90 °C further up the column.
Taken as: -4 °C
